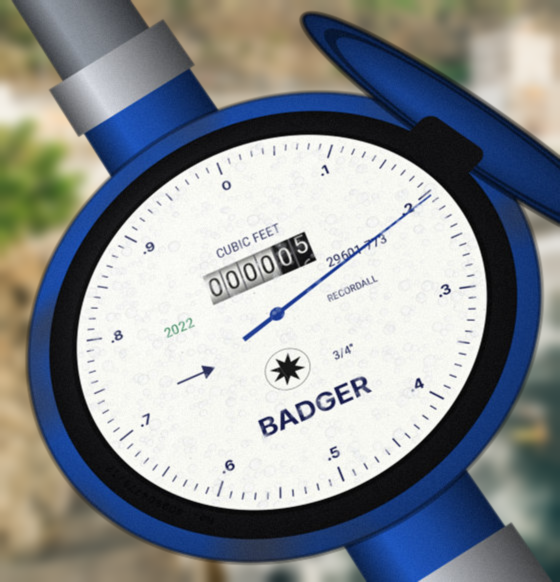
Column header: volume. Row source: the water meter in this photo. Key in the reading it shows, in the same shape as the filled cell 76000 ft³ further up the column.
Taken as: 5.20 ft³
